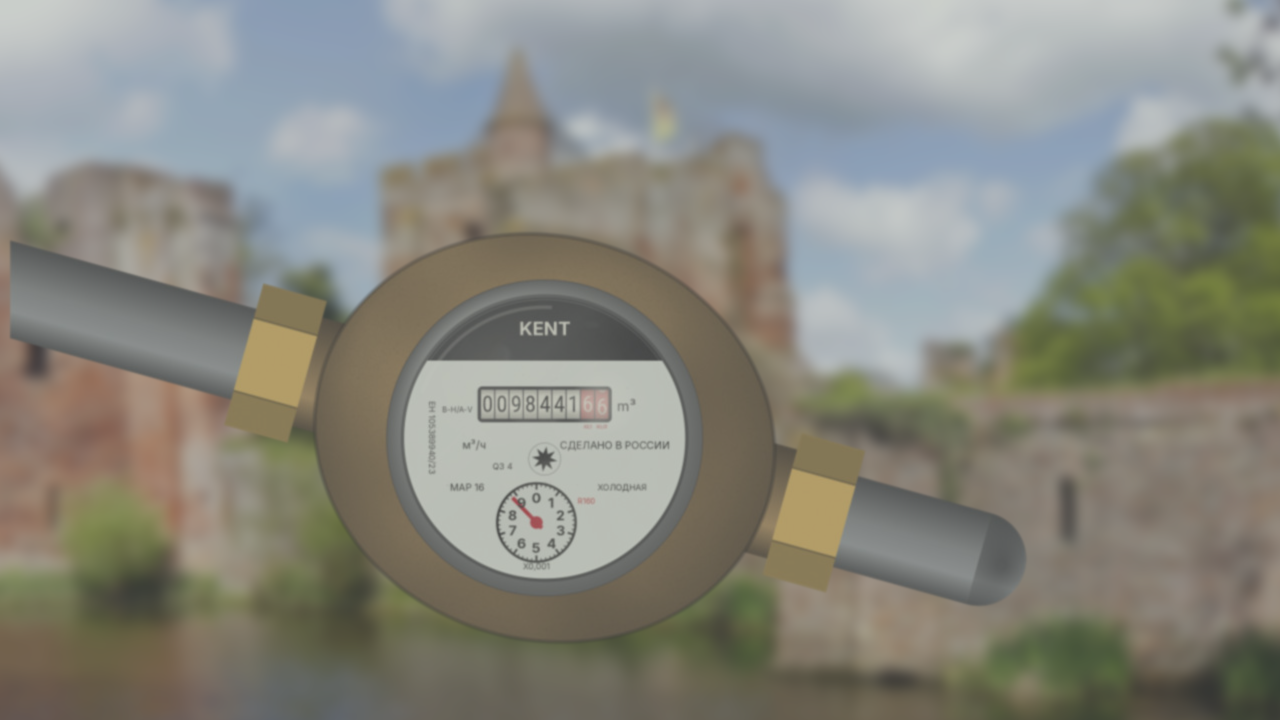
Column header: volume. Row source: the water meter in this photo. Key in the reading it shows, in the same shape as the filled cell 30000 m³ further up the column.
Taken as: 98441.658 m³
